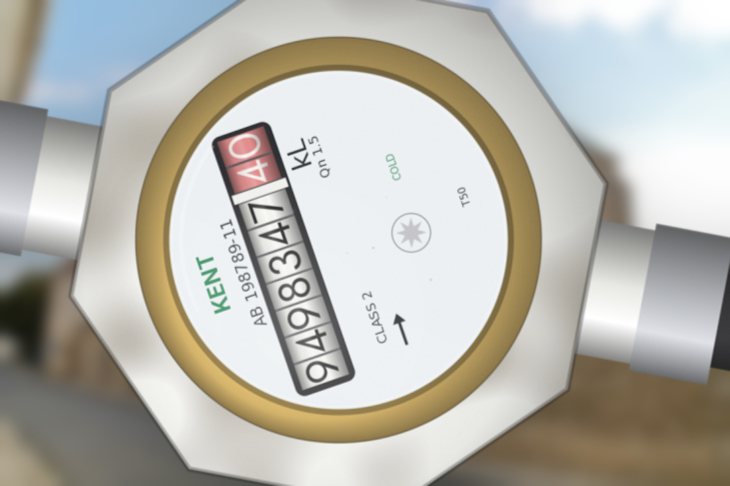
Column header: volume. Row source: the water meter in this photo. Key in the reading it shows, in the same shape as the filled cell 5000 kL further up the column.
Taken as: 9498347.40 kL
